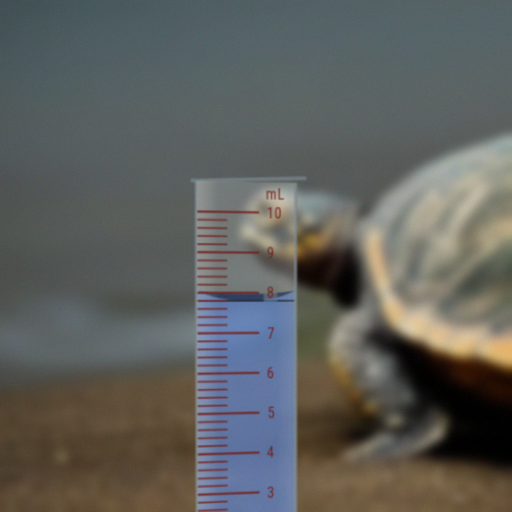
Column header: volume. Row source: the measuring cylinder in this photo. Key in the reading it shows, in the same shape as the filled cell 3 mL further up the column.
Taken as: 7.8 mL
